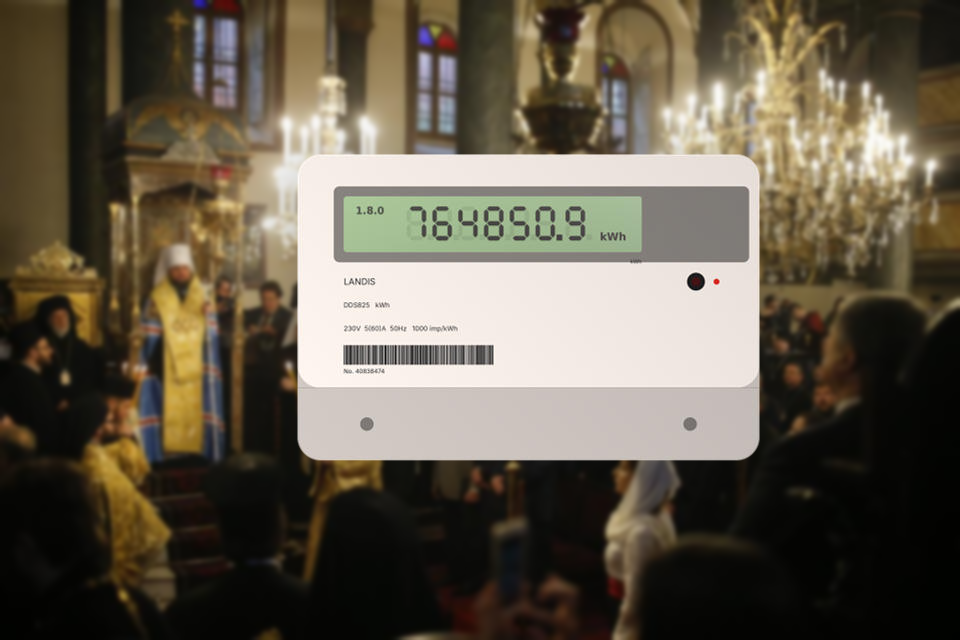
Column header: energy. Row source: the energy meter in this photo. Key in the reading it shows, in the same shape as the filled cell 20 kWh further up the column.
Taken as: 764850.9 kWh
